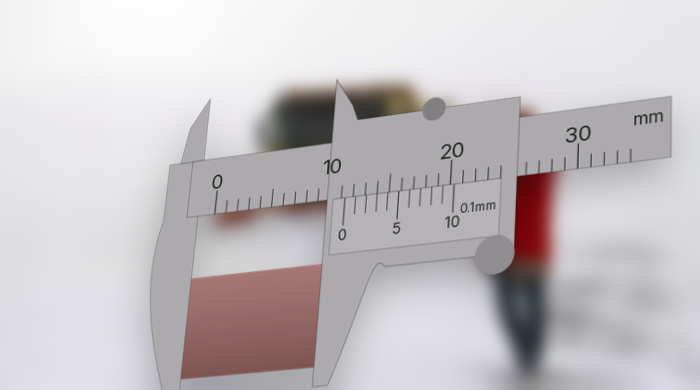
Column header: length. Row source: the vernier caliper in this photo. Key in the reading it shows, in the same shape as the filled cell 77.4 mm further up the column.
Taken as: 11.3 mm
